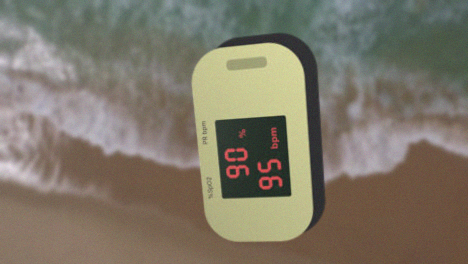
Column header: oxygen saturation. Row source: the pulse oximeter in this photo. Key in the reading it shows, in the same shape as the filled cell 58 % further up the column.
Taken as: 90 %
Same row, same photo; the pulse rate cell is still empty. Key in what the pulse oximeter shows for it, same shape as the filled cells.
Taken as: 95 bpm
